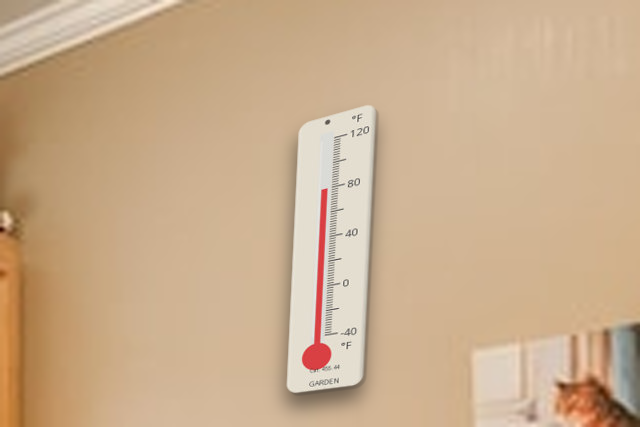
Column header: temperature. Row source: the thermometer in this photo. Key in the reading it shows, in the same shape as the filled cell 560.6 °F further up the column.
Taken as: 80 °F
